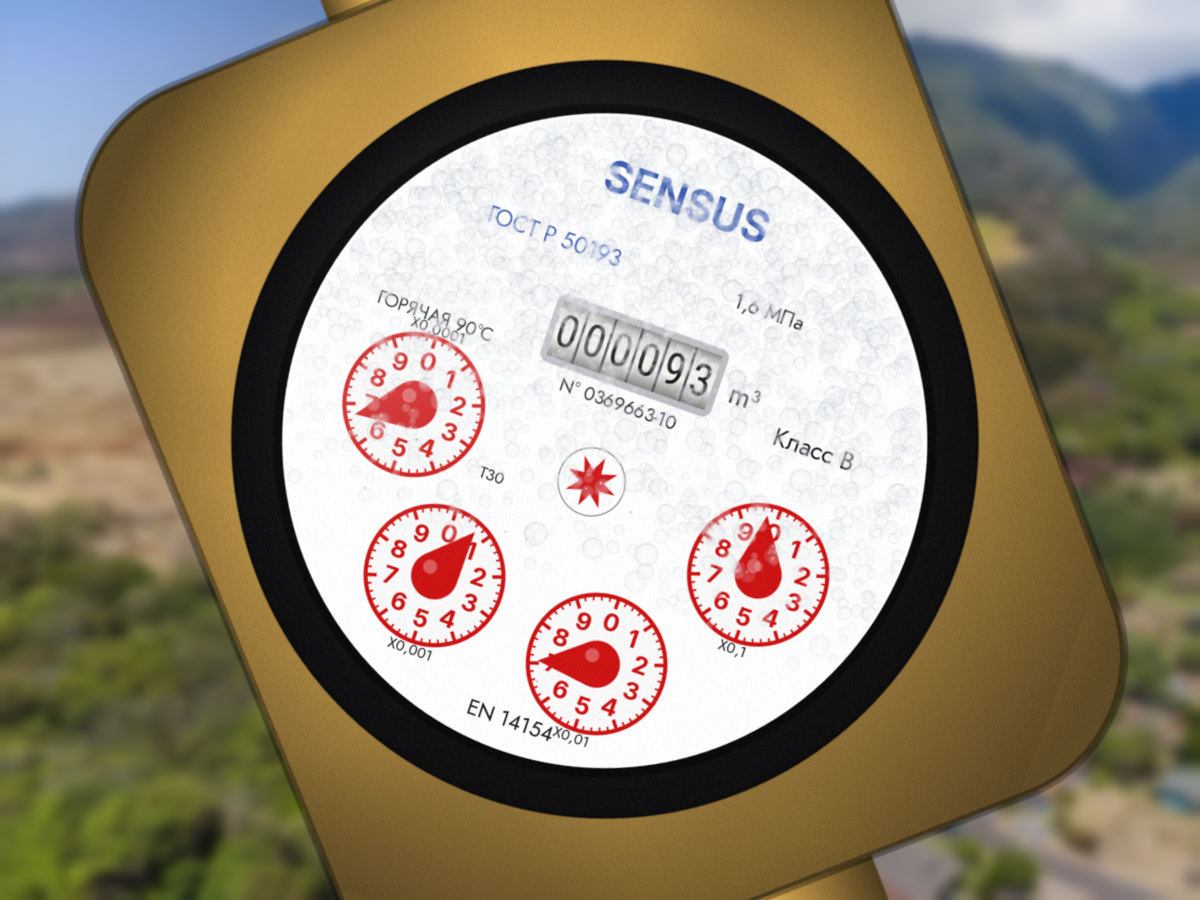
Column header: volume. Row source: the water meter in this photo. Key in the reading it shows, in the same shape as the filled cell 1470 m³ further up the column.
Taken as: 92.9706 m³
